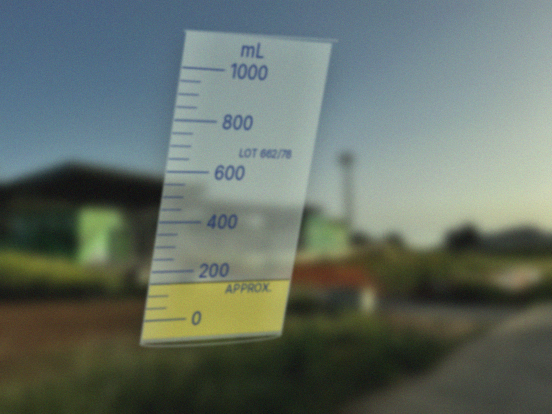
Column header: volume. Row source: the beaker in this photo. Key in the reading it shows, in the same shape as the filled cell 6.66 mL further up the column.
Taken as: 150 mL
